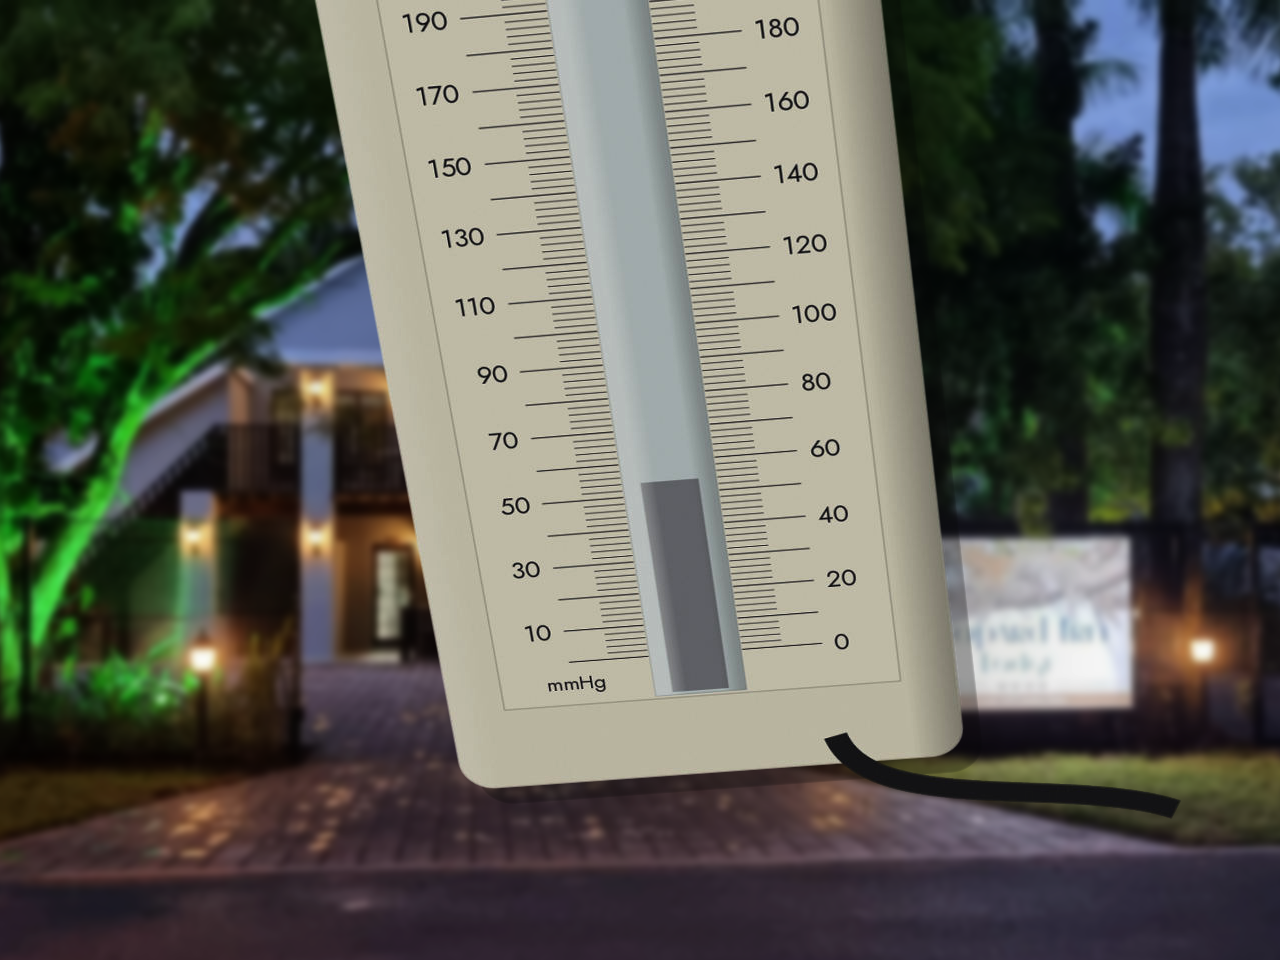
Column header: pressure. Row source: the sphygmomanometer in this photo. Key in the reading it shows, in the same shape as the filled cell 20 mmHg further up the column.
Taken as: 54 mmHg
